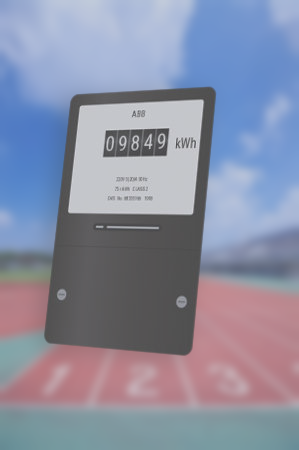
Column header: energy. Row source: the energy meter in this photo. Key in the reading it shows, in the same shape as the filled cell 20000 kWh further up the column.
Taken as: 9849 kWh
